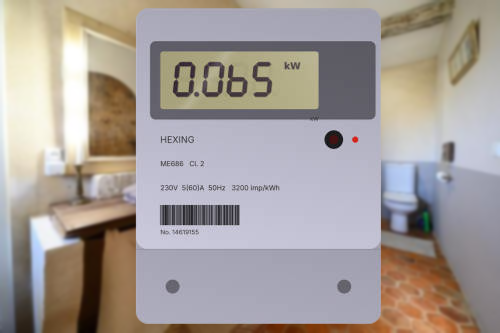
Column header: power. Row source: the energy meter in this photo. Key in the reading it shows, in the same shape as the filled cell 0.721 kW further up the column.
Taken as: 0.065 kW
